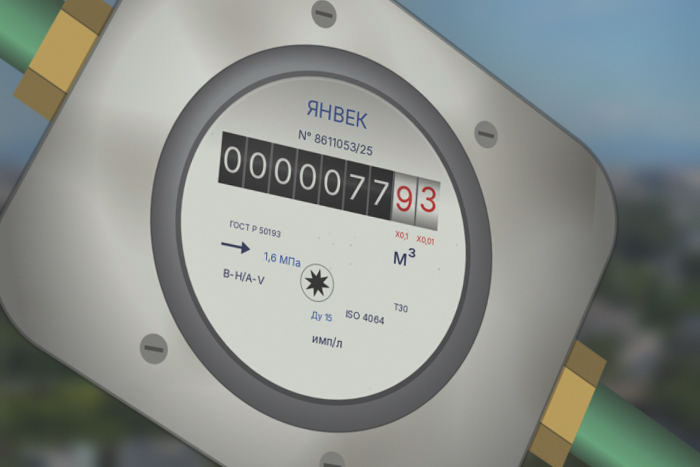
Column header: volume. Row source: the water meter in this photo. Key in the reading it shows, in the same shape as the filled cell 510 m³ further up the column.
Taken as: 77.93 m³
